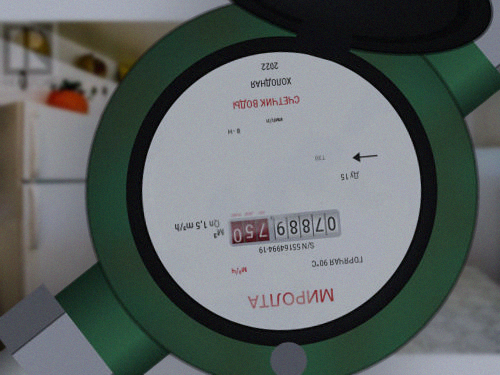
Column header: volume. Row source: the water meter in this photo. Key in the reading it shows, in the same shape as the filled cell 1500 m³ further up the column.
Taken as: 7889.750 m³
